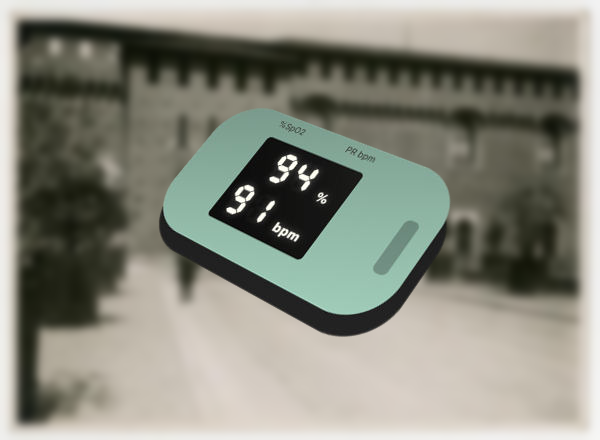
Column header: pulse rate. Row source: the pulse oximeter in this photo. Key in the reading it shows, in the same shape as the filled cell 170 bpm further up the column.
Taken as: 91 bpm
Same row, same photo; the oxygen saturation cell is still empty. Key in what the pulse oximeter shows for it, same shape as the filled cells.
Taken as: 94 %
